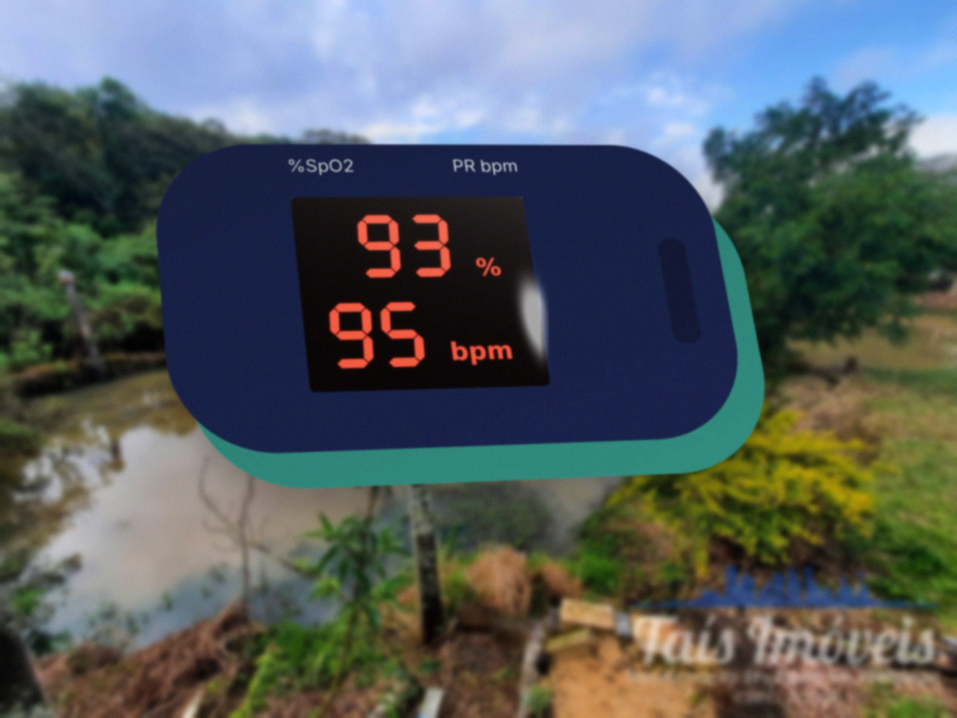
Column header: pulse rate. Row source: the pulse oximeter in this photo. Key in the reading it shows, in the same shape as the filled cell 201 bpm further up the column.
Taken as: 95 bpm
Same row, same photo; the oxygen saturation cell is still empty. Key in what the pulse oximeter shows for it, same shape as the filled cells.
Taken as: 93 %
